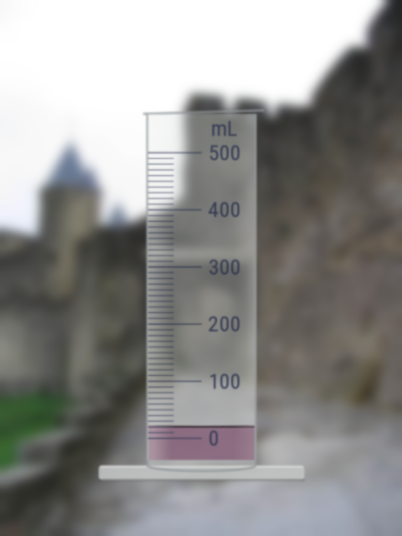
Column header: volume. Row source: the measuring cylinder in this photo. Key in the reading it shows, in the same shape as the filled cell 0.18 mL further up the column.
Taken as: 20 mL
